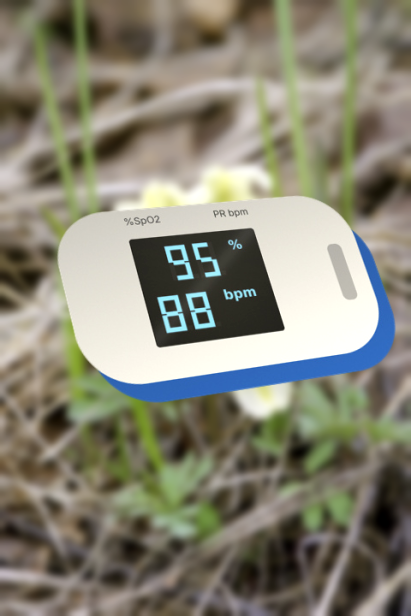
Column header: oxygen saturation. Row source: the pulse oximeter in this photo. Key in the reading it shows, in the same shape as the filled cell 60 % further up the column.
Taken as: 95 %
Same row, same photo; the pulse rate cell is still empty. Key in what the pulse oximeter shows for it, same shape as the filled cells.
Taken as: 88 bpm
